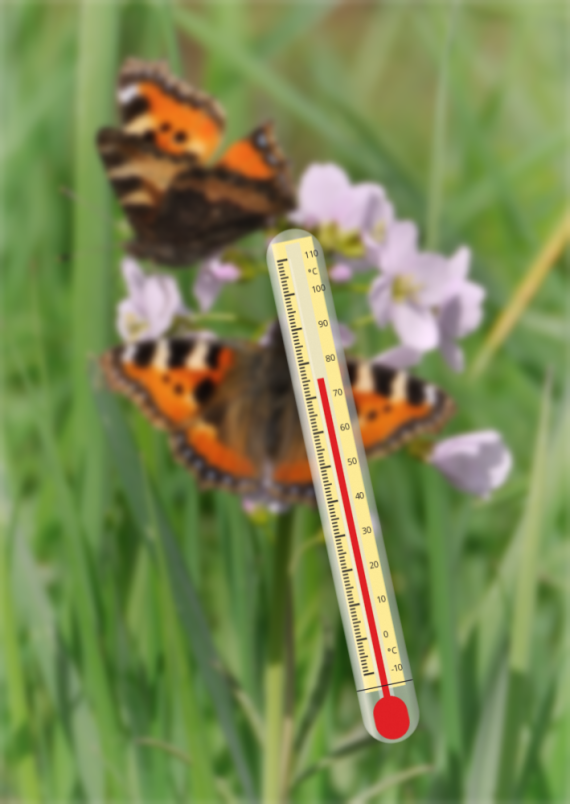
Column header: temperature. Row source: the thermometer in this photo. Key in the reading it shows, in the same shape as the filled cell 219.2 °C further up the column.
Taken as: 75 °C
